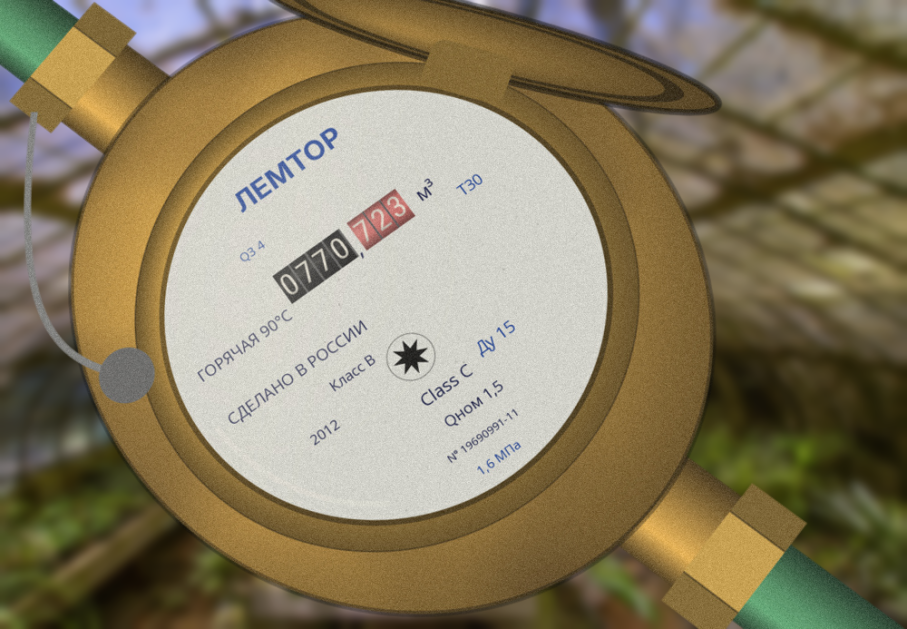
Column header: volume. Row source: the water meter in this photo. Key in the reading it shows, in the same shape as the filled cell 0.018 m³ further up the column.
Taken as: 770.723 m³
